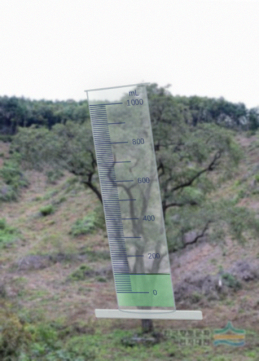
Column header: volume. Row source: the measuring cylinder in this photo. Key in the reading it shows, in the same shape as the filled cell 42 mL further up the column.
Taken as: 100 mL
